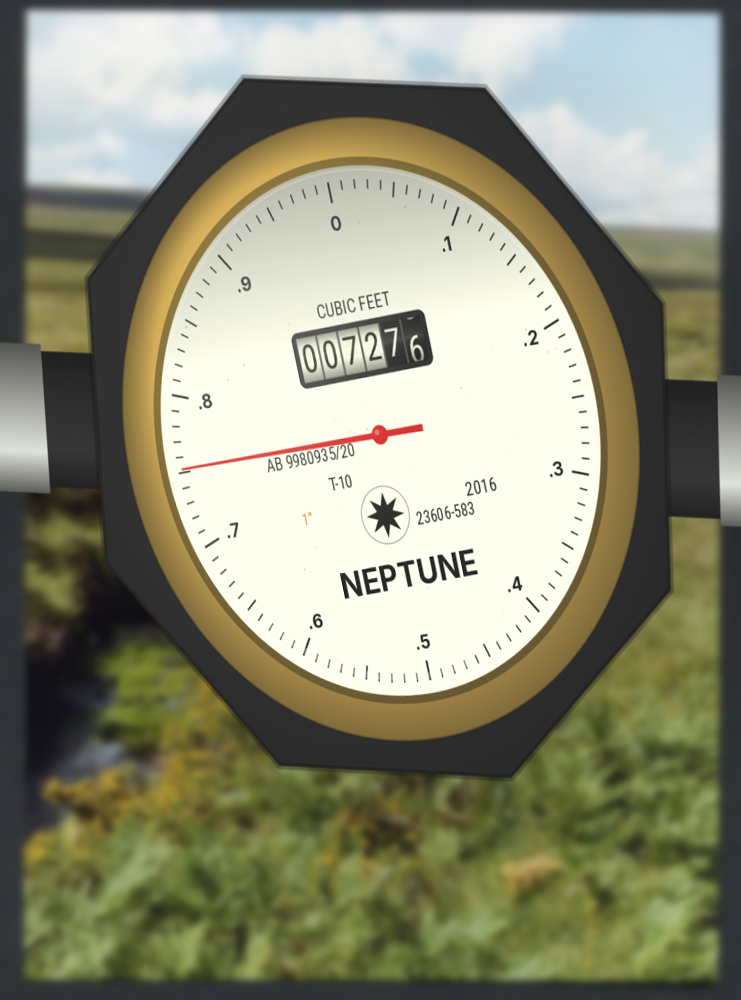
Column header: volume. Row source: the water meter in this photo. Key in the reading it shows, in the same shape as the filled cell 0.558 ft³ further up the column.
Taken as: 7275.75 ft³
